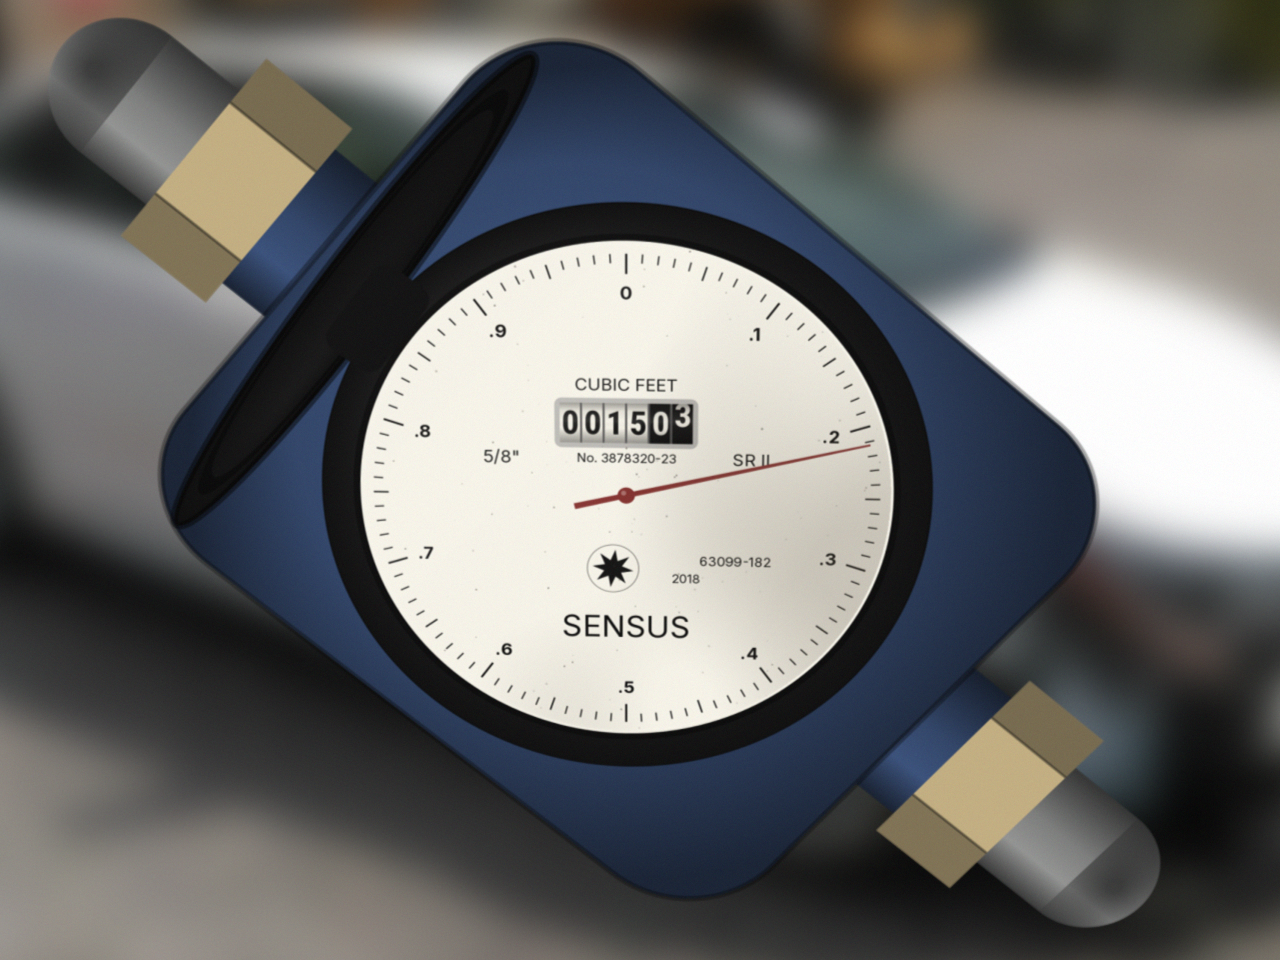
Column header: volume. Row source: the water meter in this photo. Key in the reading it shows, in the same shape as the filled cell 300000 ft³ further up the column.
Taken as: 1503.21 ft³
